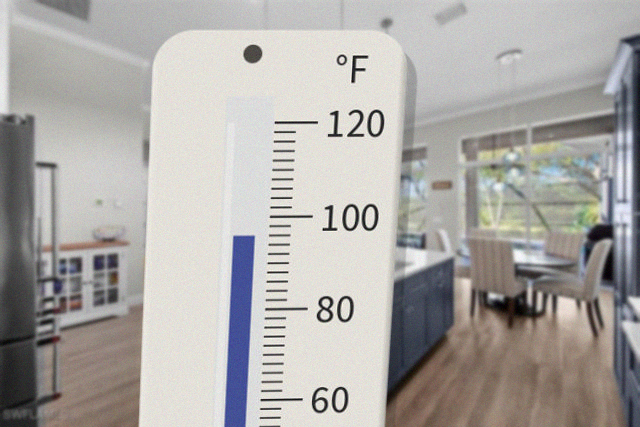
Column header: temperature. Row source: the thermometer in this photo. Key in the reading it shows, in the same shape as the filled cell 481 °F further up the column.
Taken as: 96 °F
